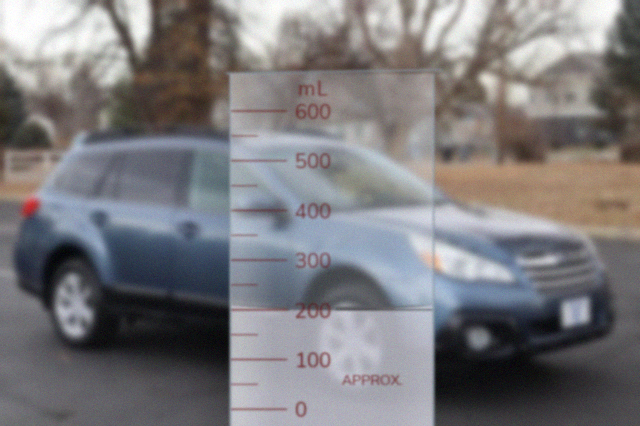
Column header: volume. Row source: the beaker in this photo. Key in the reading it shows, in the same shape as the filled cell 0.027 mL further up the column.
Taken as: 200 mL
